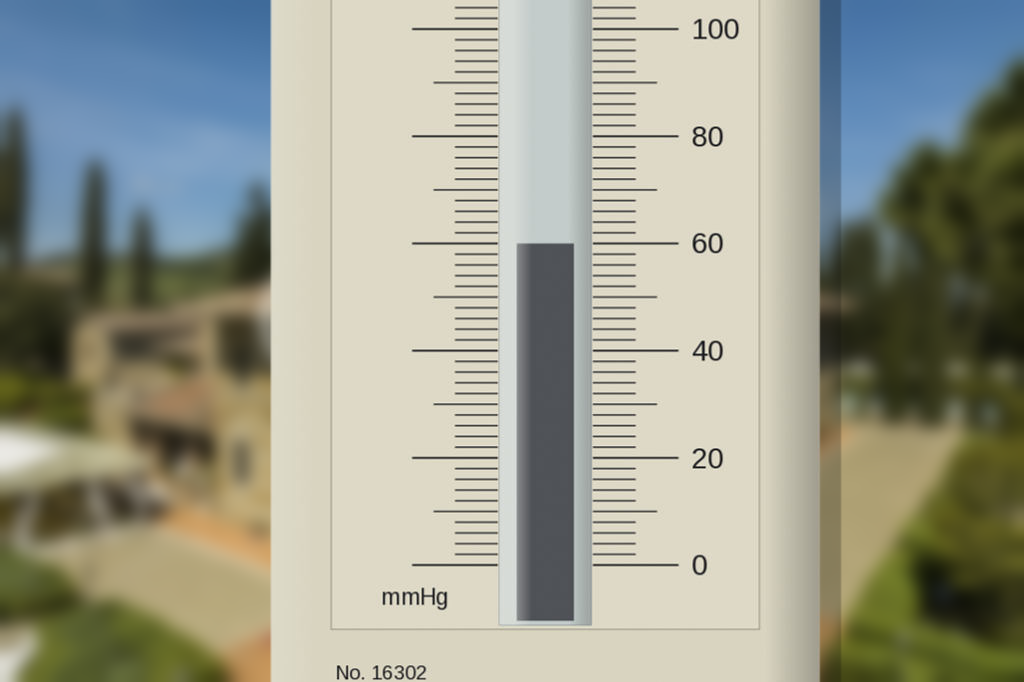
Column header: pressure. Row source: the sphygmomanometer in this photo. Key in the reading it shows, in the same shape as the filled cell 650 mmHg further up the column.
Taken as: 60 mmHg
